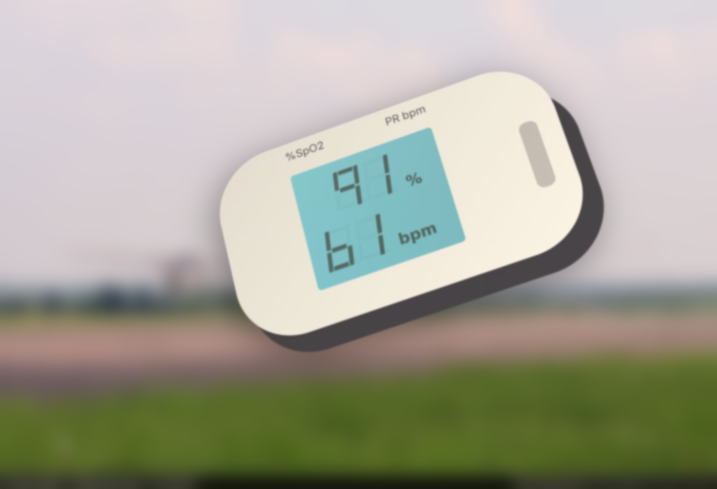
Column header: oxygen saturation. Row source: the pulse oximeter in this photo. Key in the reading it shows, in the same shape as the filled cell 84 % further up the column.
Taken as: 91 %
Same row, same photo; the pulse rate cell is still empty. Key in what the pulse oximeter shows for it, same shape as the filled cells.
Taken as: 61 bpm
